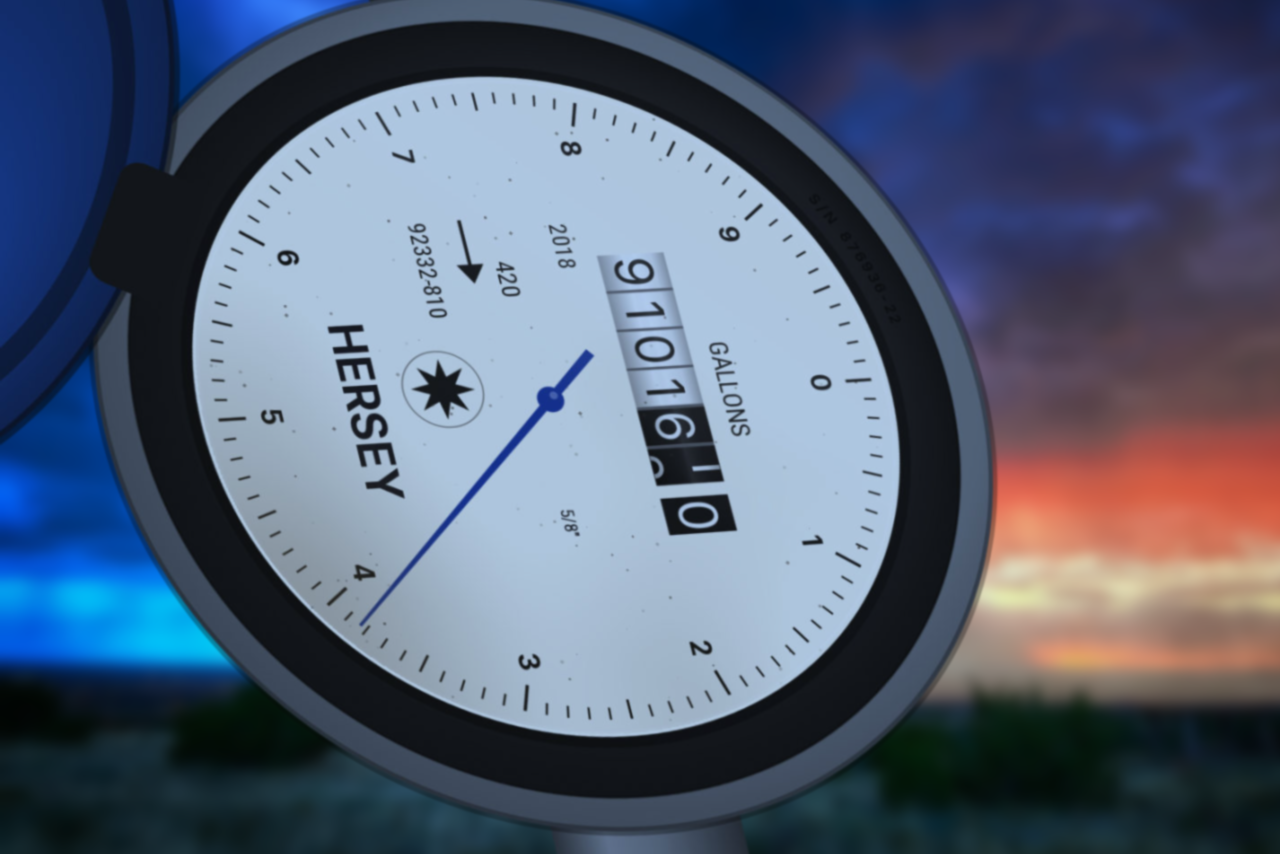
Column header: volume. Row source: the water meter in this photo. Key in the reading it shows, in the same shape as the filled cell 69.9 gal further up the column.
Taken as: 9101613.8 gal
